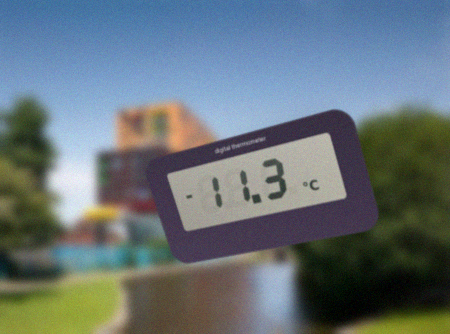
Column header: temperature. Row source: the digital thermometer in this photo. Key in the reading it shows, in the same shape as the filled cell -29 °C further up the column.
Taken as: -11.3 °C
